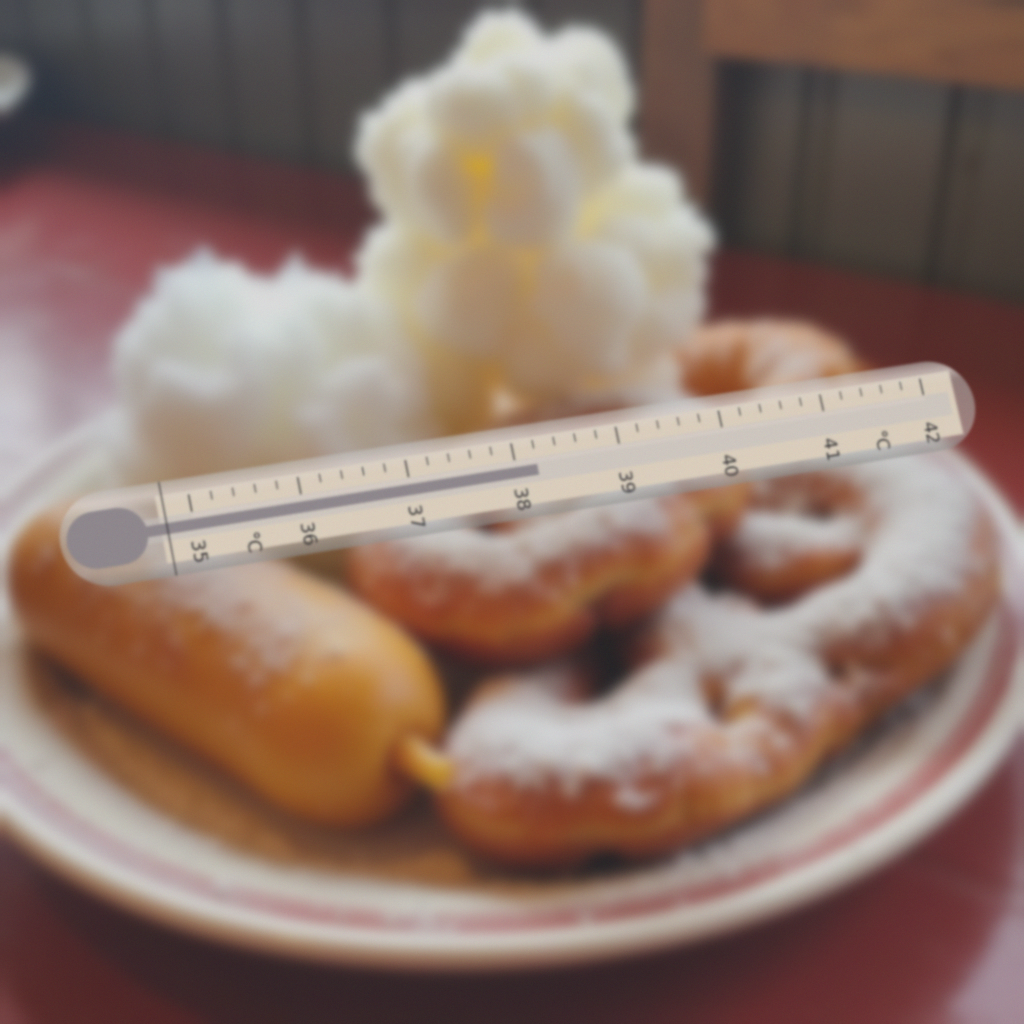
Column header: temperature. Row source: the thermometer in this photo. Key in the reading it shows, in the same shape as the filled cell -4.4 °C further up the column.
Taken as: 38.2 °C
